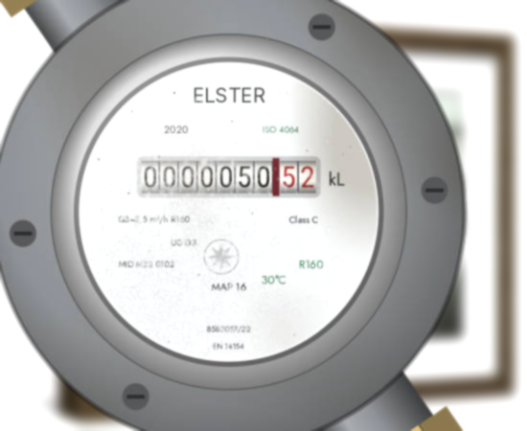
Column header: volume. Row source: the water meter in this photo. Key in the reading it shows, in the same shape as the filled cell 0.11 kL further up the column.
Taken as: 50.52 kL
